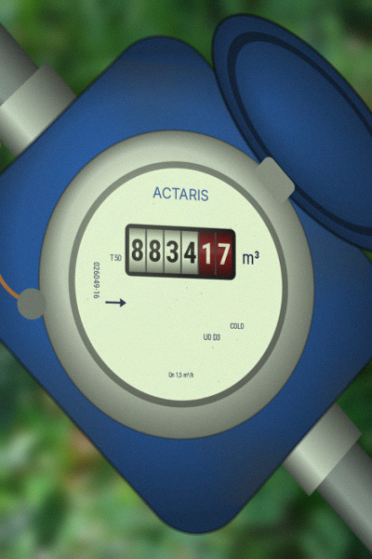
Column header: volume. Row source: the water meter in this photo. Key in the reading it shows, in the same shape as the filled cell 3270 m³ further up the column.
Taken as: 8834.17 m³
